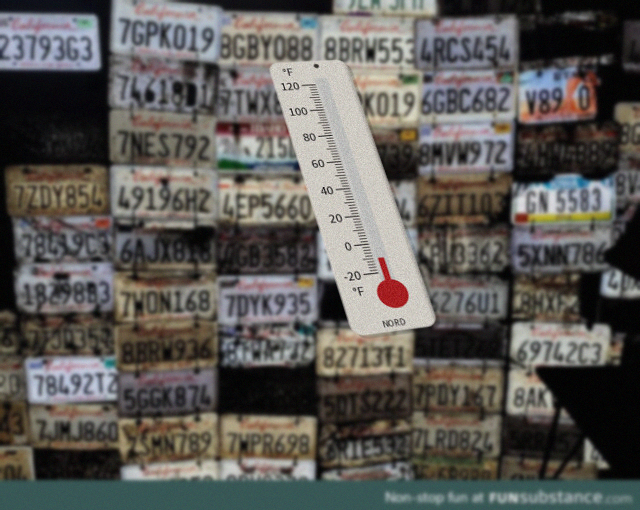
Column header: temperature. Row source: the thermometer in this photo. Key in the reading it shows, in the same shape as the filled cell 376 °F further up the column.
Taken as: -10 °F
